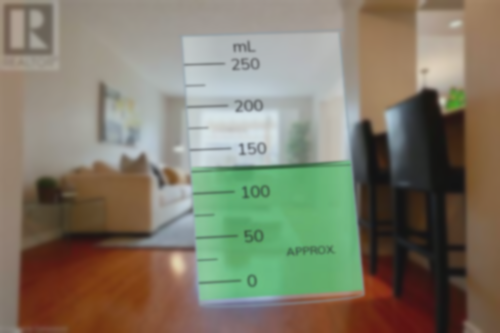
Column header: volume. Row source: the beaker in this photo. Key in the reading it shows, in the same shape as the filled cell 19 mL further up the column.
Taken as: 125 mL
